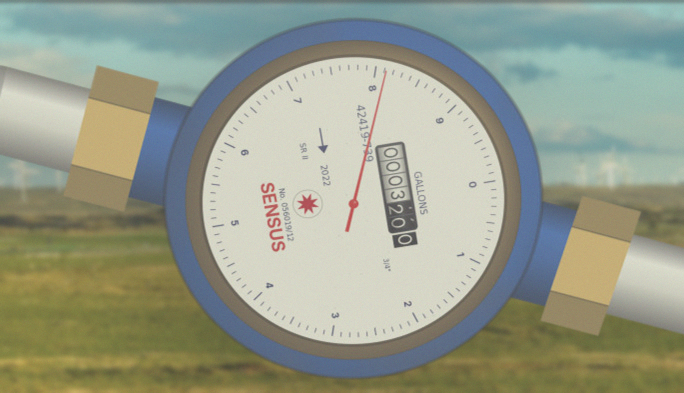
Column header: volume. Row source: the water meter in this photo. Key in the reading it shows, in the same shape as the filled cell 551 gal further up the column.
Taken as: 3198.1 gal
